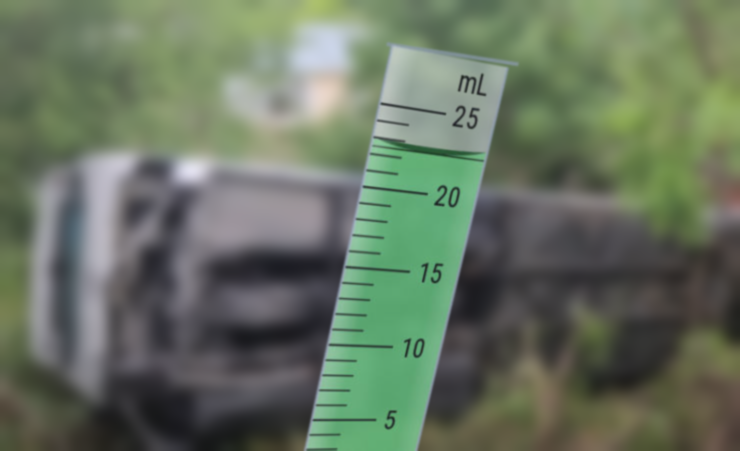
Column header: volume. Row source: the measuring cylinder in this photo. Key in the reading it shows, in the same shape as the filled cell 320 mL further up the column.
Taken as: 22.5 mL
